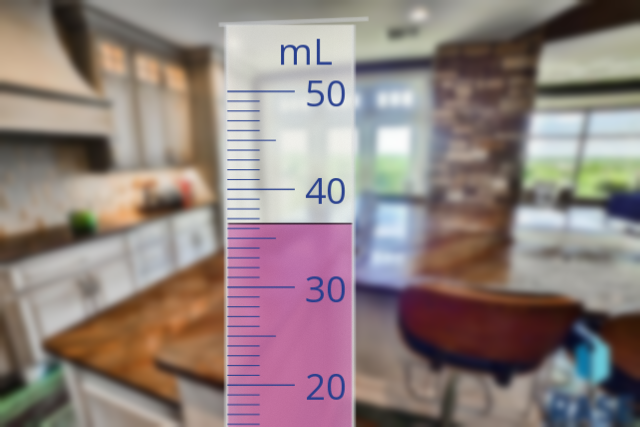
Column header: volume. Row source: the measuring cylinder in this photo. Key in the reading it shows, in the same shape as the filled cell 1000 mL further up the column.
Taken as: 36.5 mL
